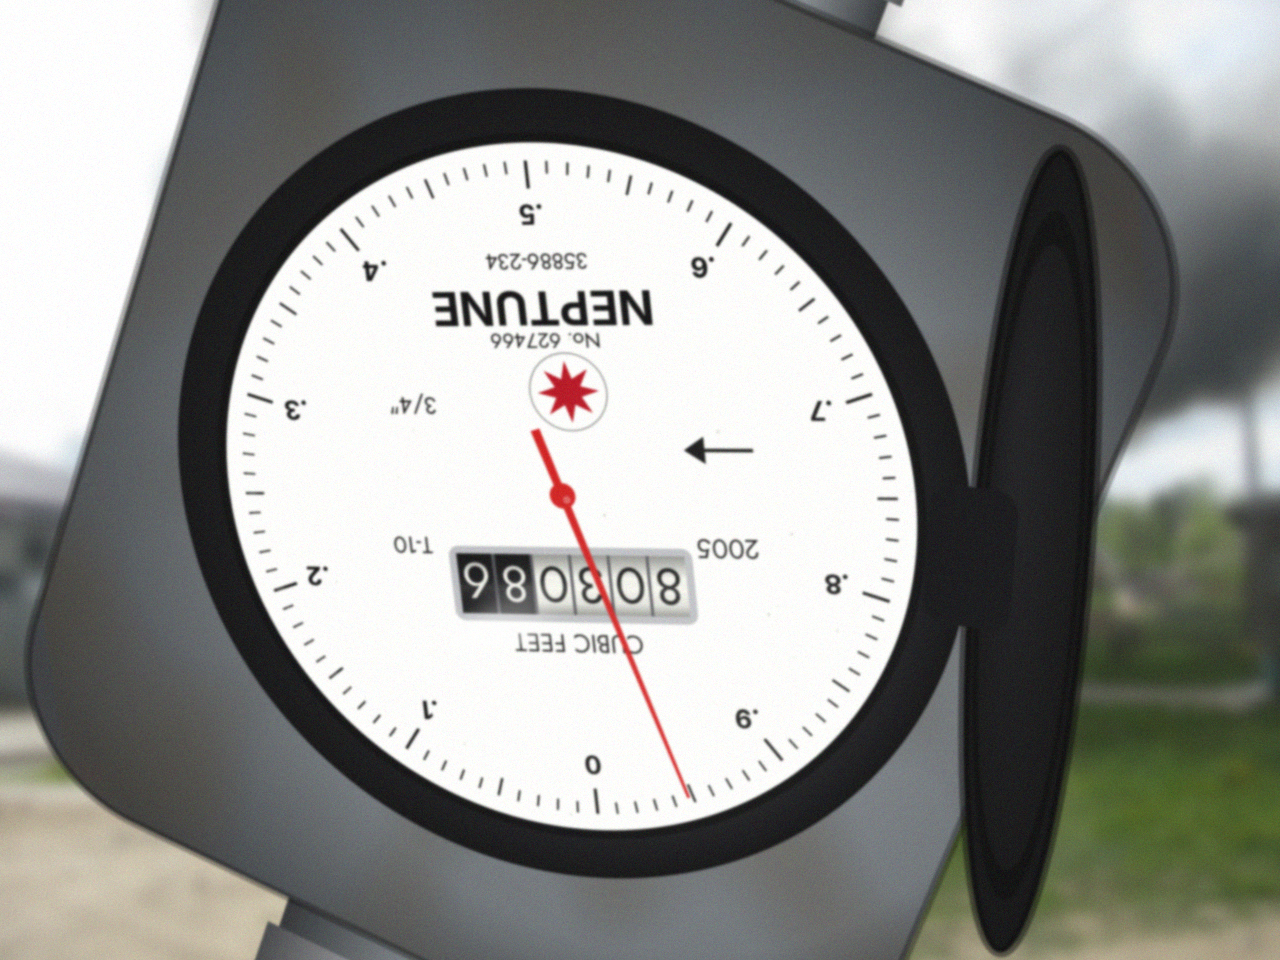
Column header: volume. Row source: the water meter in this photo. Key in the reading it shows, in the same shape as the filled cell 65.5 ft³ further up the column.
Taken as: 803085.95 ft³
